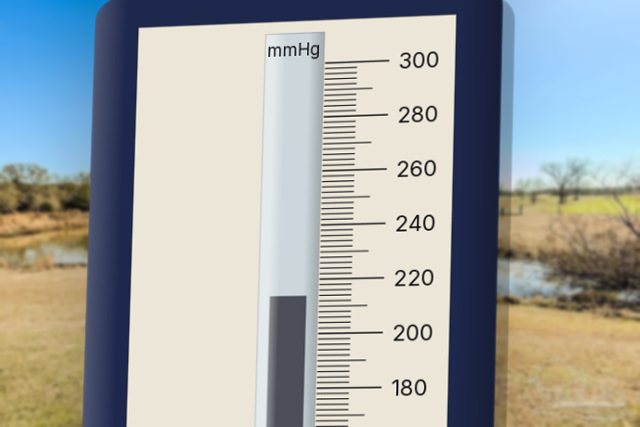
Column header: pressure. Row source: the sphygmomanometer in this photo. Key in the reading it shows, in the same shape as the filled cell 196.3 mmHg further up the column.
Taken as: 214 mmHg
